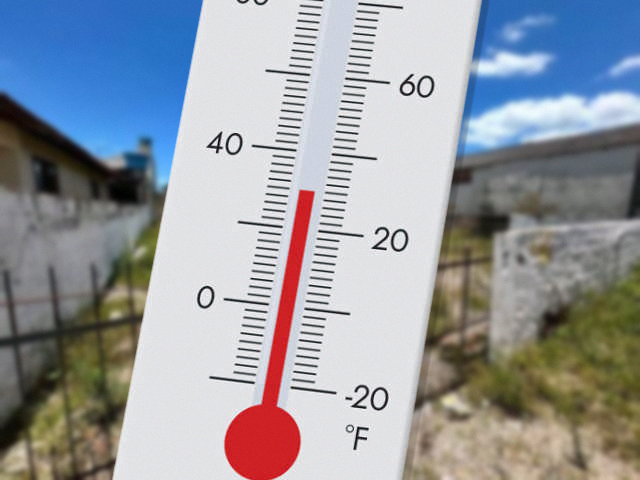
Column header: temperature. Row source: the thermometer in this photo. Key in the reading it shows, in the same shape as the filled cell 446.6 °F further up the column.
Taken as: 30 °F
